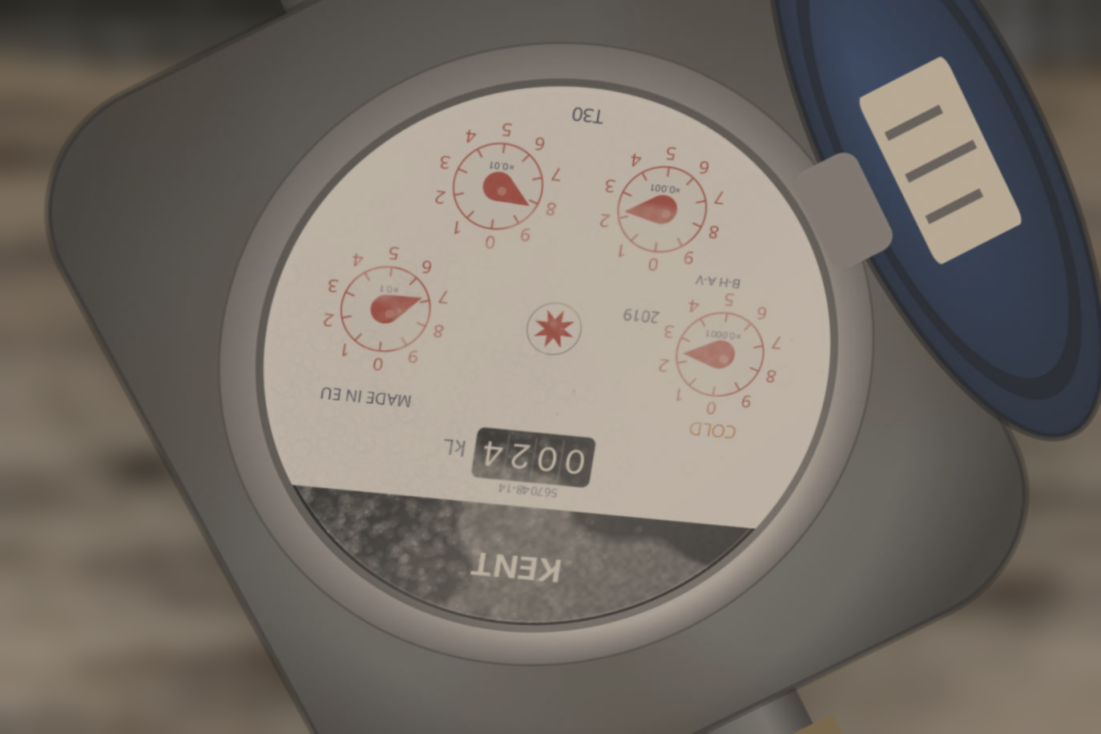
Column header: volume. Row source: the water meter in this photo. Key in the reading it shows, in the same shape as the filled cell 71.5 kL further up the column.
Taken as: 24.6822 kL
